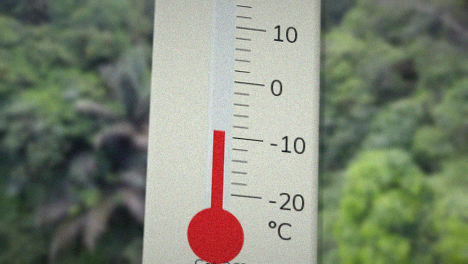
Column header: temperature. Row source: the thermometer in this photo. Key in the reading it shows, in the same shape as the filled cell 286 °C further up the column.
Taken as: -9 °C
